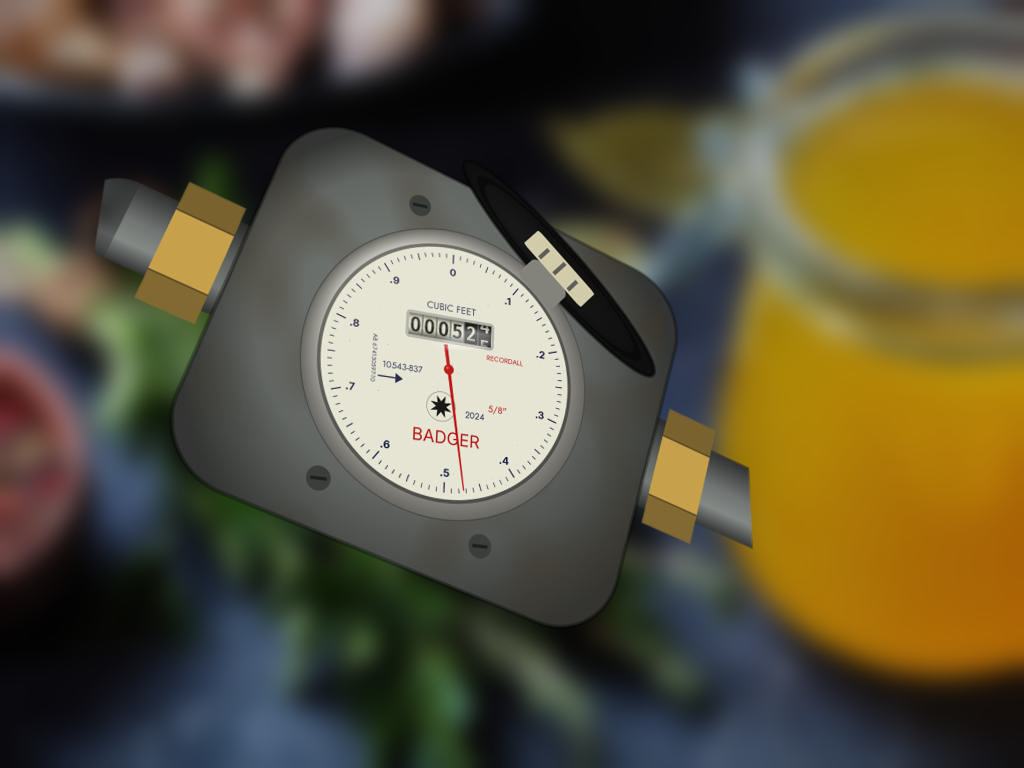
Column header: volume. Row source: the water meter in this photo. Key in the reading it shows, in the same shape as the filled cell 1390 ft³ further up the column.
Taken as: 524.47 ft³
